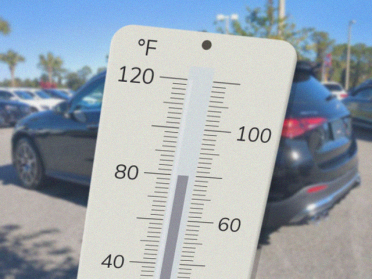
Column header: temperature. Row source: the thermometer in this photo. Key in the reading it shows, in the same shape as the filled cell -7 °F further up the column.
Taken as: 80 °F
